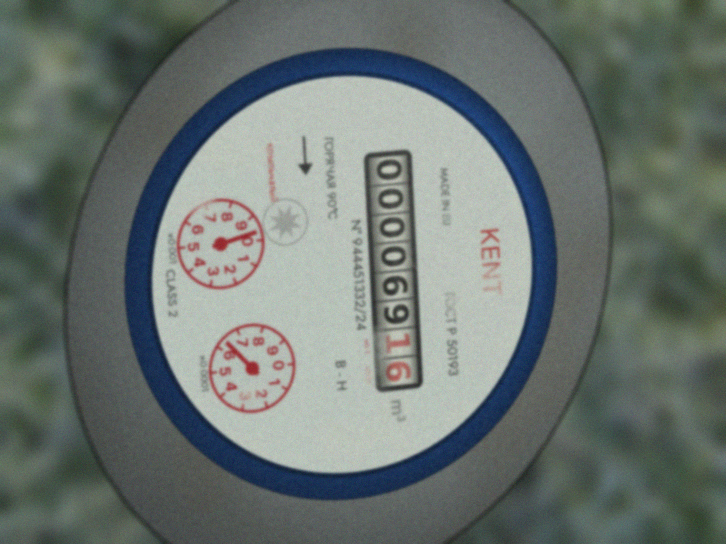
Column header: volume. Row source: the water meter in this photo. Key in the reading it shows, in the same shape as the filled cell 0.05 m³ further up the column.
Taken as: 69.1596 m³
